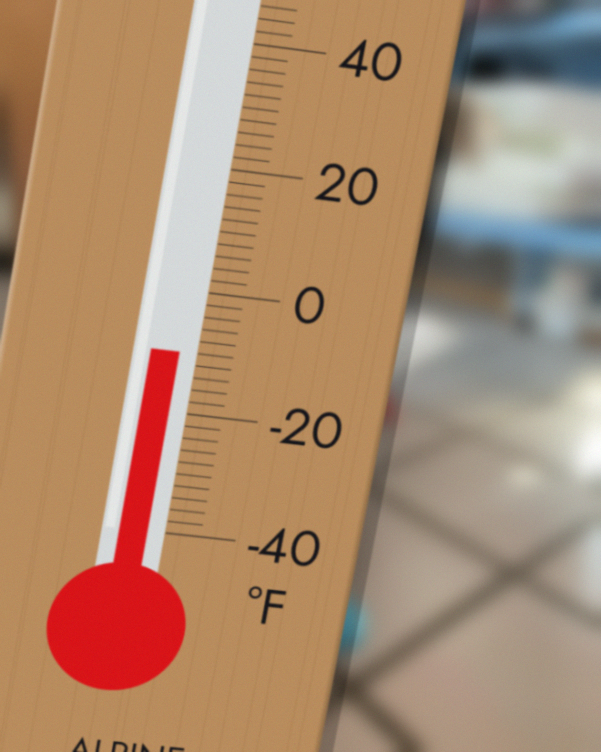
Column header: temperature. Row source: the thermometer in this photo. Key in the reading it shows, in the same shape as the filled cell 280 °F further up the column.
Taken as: -10 °F
